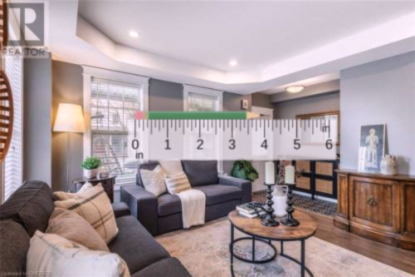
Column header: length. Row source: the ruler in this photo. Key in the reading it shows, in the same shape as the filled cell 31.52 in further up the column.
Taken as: 4 in
